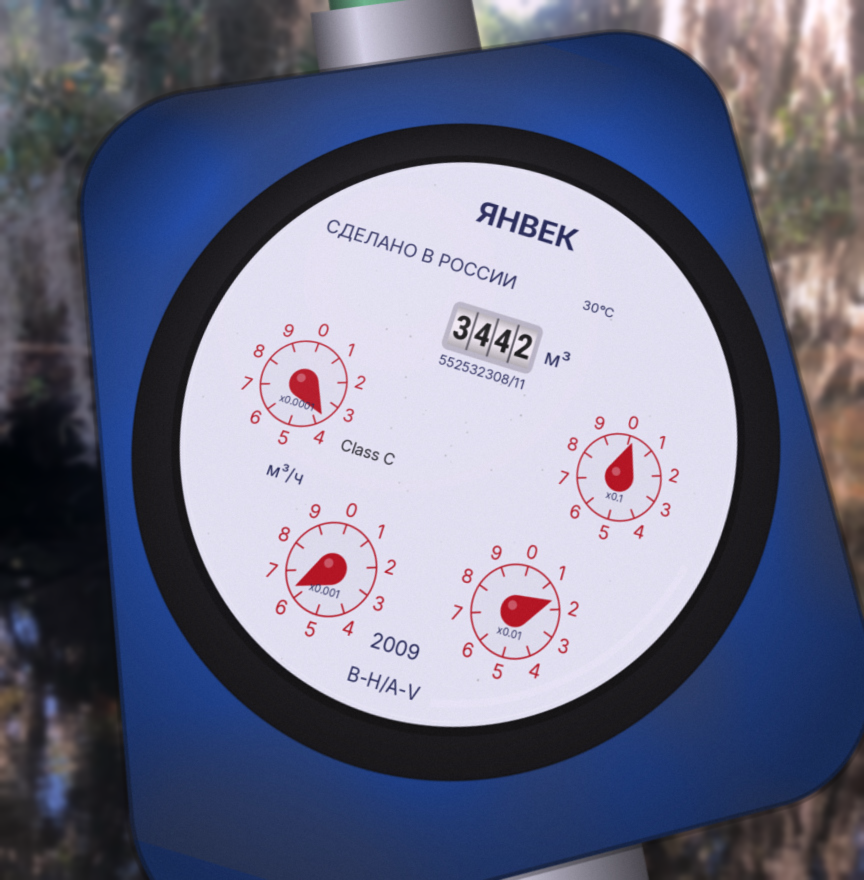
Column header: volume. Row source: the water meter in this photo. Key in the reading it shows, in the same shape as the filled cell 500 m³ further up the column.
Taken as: 3442.0163 m³
